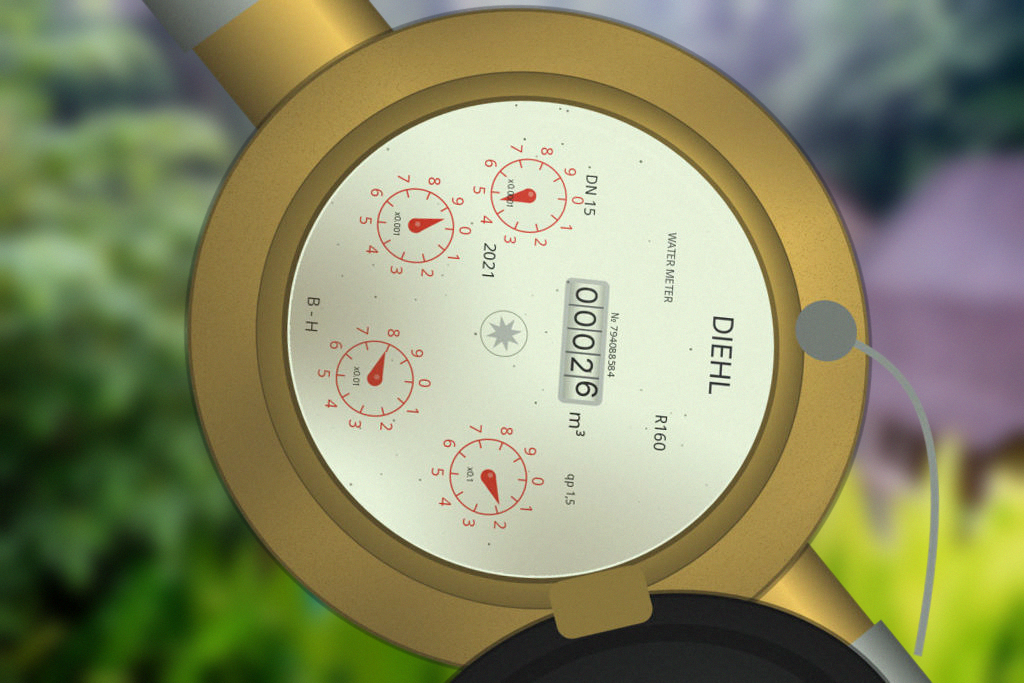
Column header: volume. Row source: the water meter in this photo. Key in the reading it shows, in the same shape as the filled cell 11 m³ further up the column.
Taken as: 26.1794 m³
